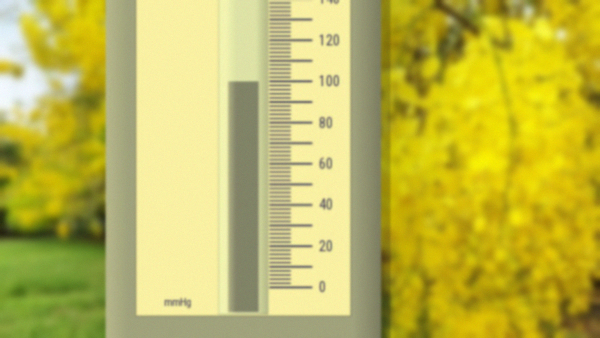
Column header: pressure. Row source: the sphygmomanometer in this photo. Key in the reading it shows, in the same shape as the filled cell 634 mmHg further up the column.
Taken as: 100 mmHg
